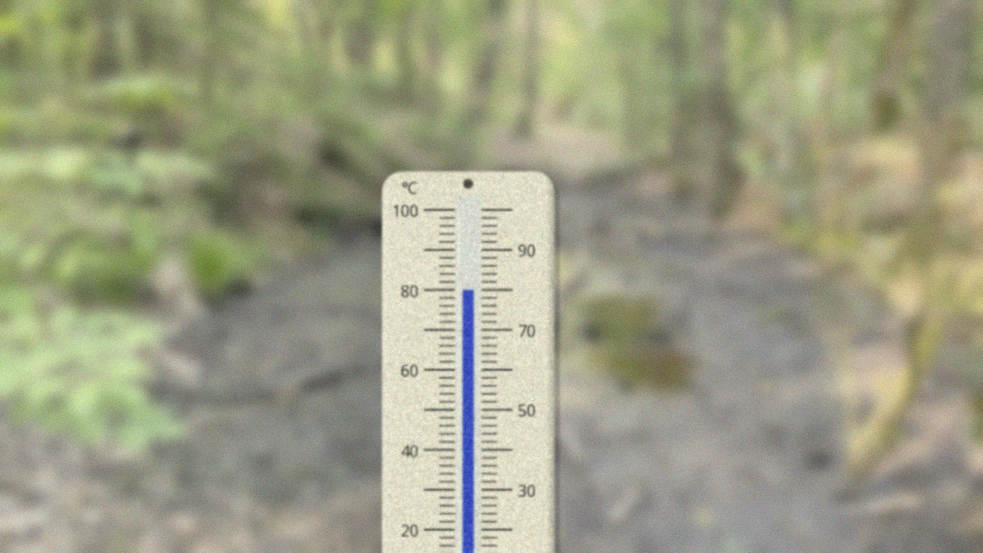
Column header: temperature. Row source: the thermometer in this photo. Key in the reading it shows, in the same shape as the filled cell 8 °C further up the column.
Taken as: 80 °C
